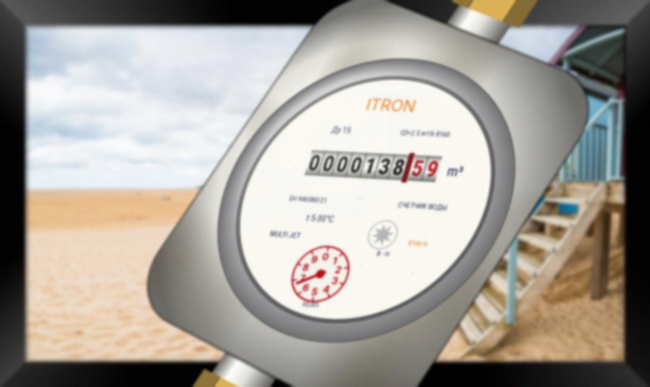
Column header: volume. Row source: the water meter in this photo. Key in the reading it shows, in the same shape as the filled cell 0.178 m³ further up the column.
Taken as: 138.596 m³
